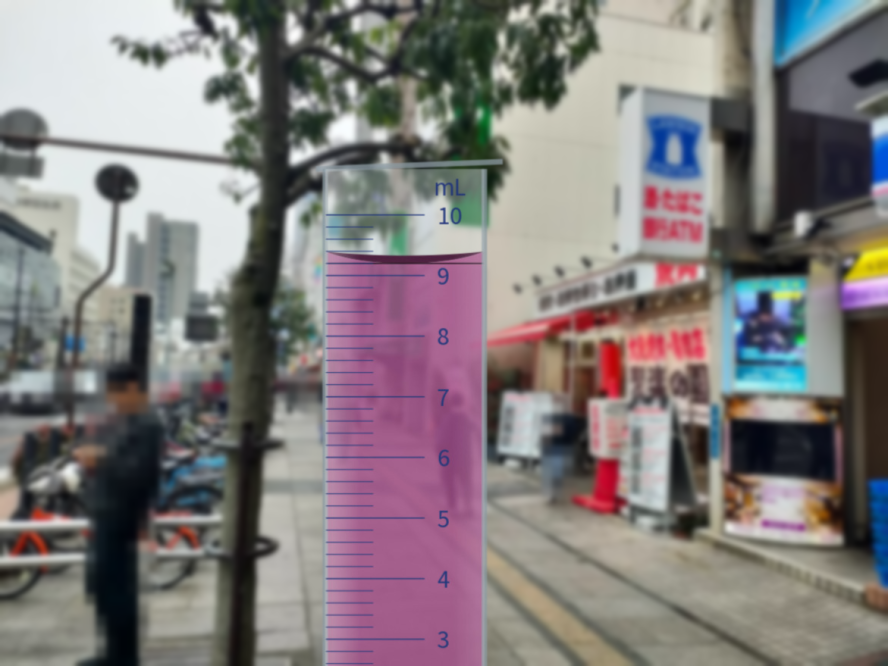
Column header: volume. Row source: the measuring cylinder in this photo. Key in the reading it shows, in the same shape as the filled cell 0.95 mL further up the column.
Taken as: 9.2 mL
